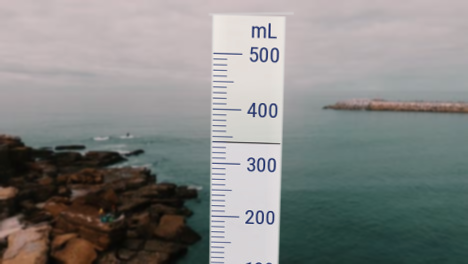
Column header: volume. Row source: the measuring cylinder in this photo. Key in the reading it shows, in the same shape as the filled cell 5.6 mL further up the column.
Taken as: 340 mL
